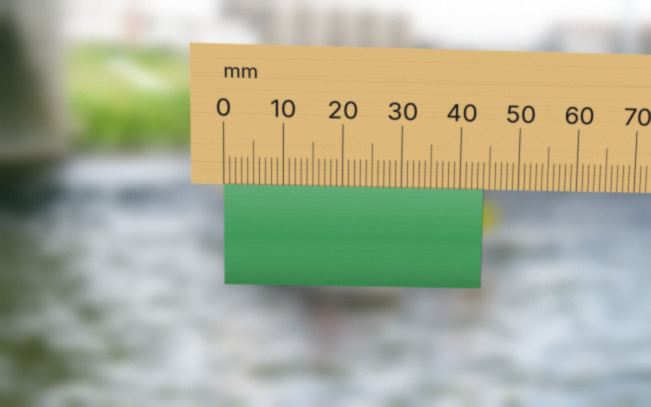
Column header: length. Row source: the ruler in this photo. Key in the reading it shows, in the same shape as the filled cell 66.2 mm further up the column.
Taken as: 44 mm
